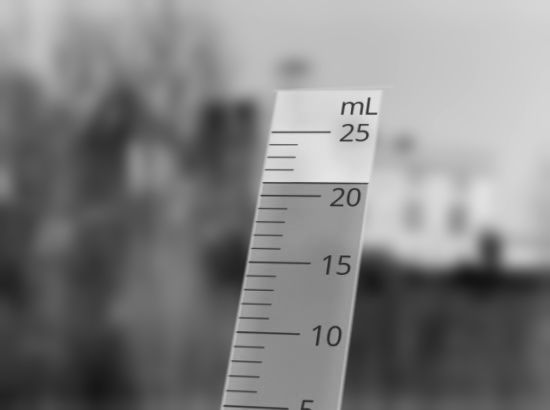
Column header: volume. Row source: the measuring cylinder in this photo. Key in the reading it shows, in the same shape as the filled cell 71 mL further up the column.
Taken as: 21 mL
